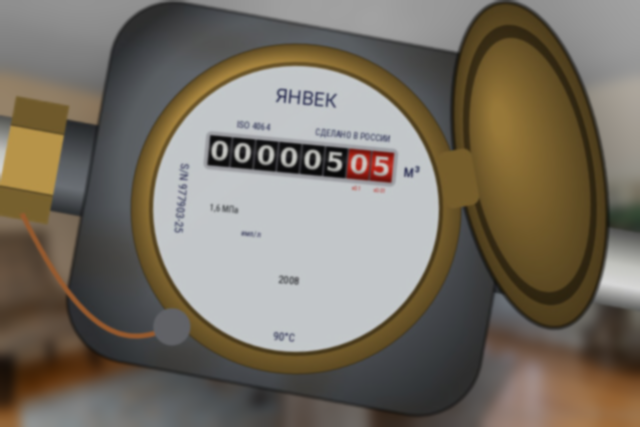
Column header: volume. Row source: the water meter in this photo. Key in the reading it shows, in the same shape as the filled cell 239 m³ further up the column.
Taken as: 5.05 m³
